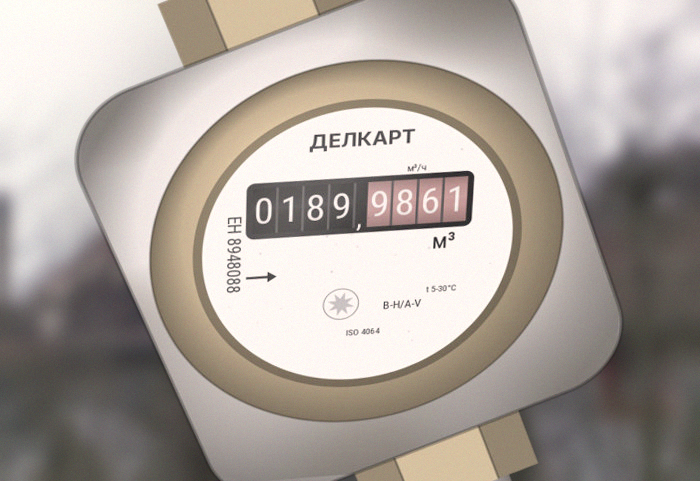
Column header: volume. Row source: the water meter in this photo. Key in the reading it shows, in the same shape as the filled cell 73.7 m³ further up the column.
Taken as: 189.9861 m³
